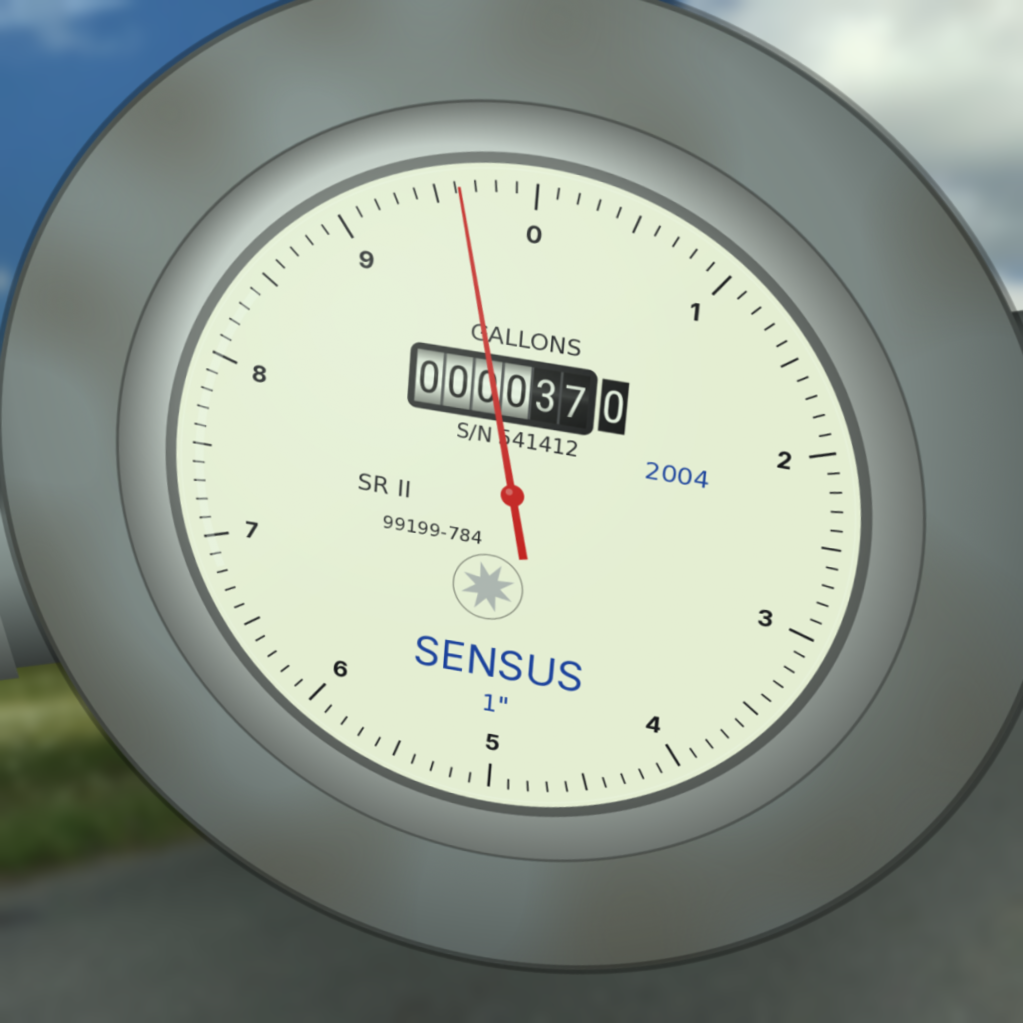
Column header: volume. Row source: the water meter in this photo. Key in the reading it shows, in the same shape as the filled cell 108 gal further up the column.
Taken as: 369.6 gal
